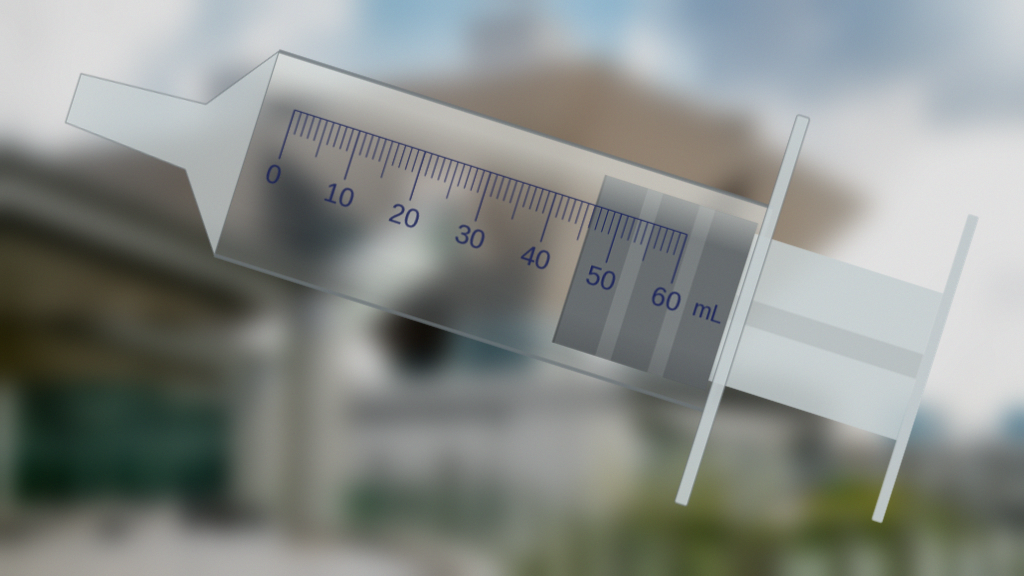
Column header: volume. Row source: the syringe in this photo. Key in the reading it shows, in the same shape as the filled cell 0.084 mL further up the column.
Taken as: 46 mL
